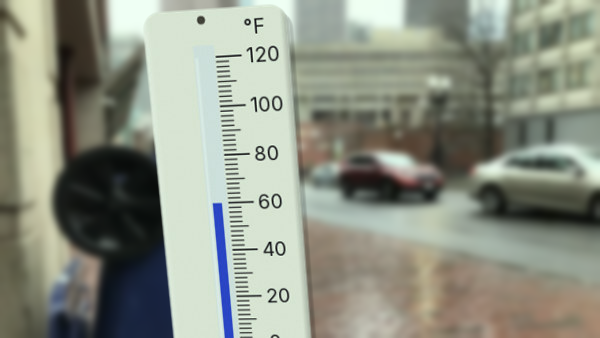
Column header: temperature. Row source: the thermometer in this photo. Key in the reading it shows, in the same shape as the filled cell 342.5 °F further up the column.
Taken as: 60 °F
